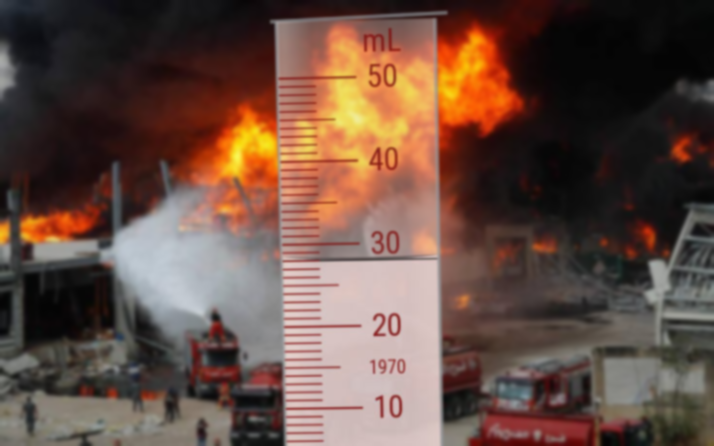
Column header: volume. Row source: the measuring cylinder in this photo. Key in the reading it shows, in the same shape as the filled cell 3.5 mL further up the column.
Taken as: 28 mL
